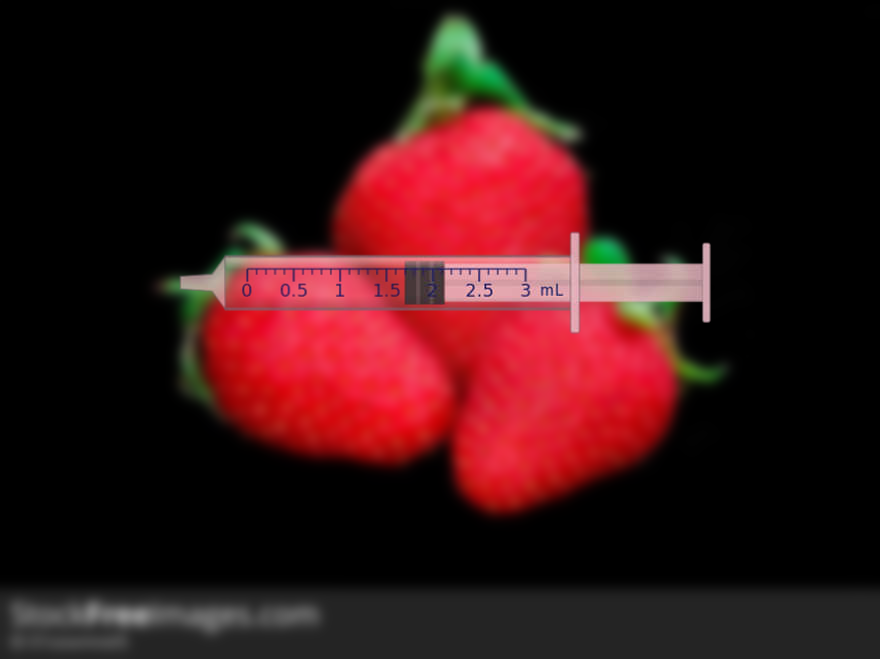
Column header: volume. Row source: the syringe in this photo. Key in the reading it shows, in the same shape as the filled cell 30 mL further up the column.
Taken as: 1.7 mL
